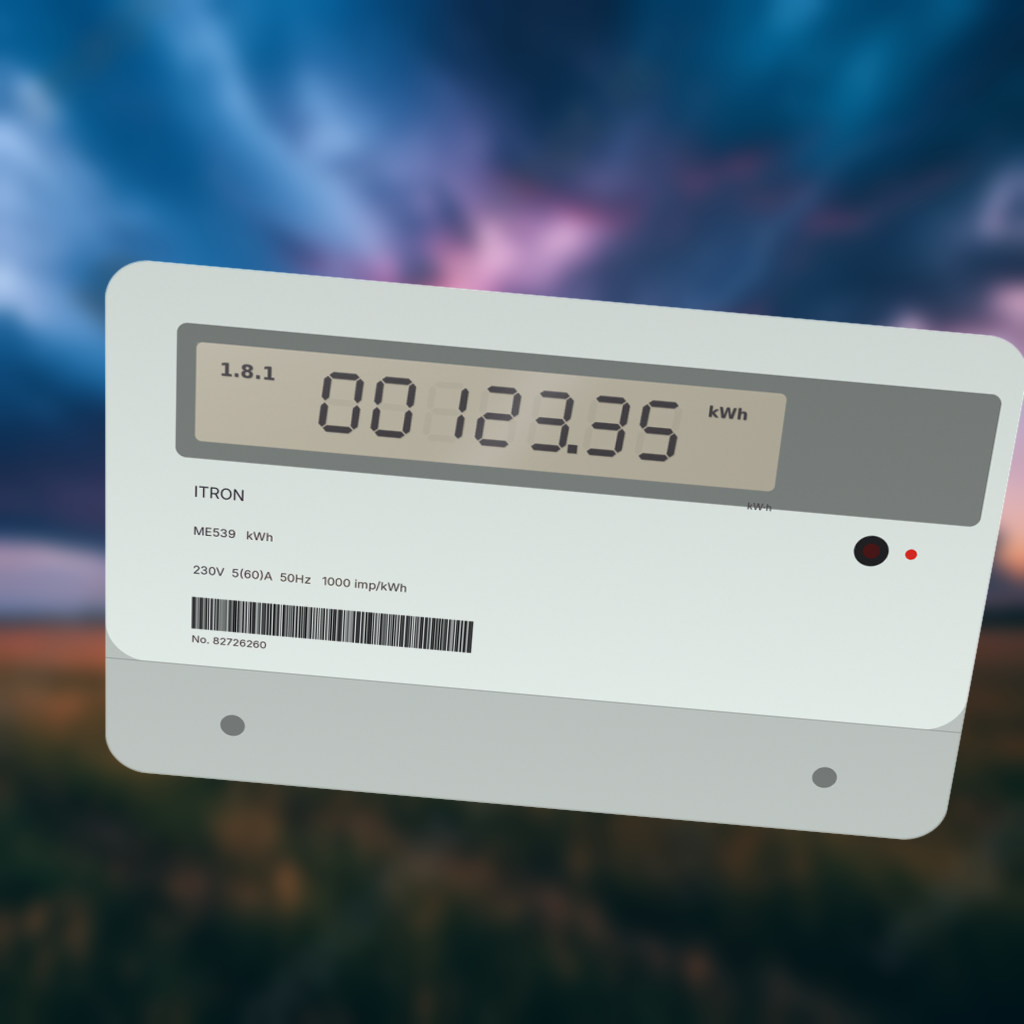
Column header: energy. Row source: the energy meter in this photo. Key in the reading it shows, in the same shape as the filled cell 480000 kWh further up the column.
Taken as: 123.35 kWh
